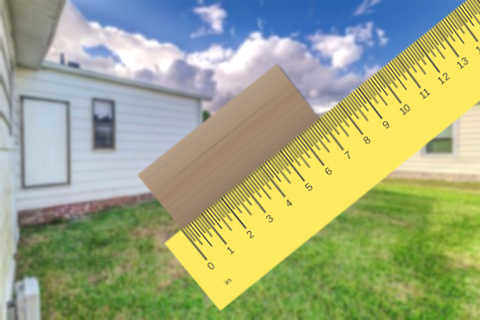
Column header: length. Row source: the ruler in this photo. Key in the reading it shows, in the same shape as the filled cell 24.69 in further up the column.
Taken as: 7 in
